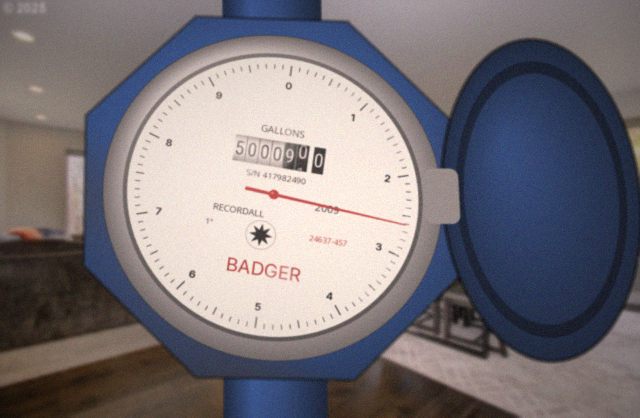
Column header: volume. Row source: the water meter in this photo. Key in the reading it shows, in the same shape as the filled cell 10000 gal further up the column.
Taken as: 5000902.6 gal
